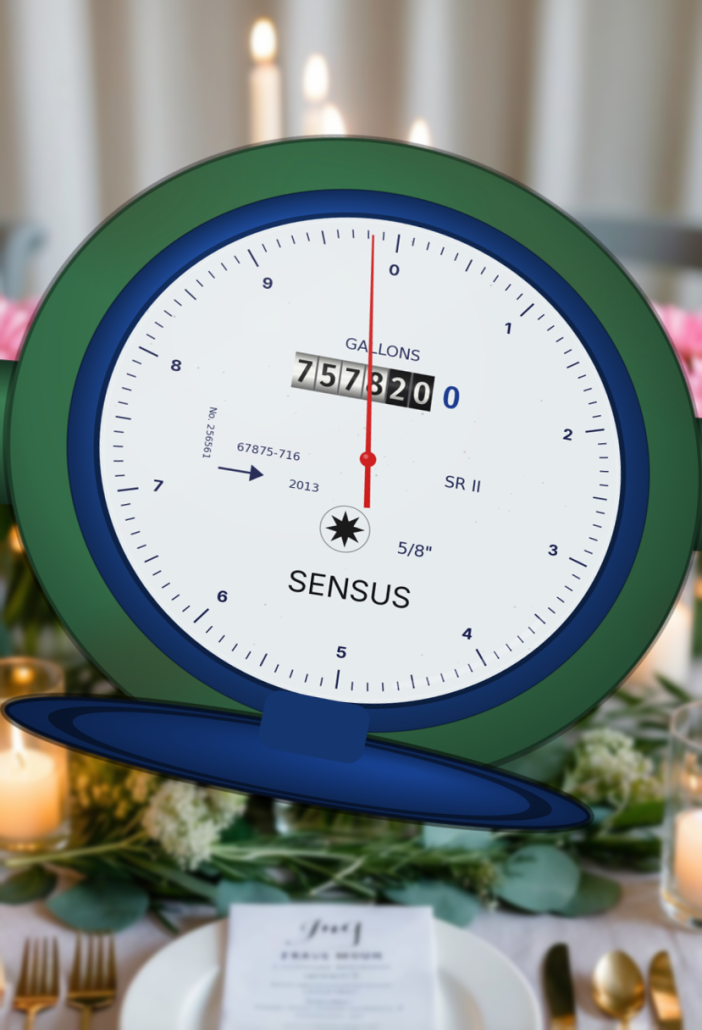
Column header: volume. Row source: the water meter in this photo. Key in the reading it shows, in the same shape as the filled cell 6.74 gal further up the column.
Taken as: 7578199.8 gal
